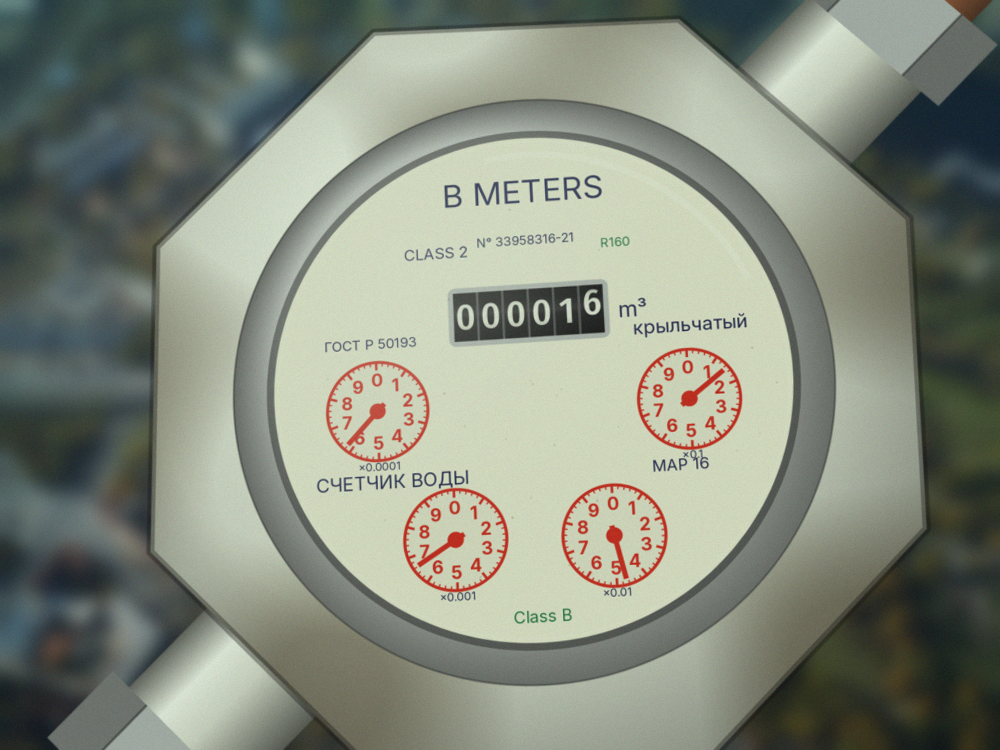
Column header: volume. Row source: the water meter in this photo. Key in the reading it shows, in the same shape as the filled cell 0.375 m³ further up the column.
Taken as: 16.1466 m³
